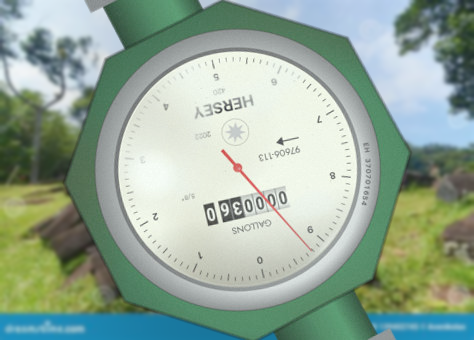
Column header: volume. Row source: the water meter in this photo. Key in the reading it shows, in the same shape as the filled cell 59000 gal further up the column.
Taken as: 359.2 gal
